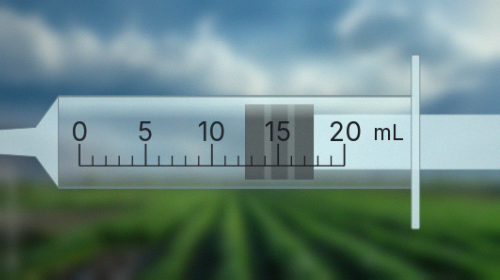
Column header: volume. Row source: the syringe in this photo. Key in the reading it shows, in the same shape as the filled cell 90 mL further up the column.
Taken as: 12.5 mL
